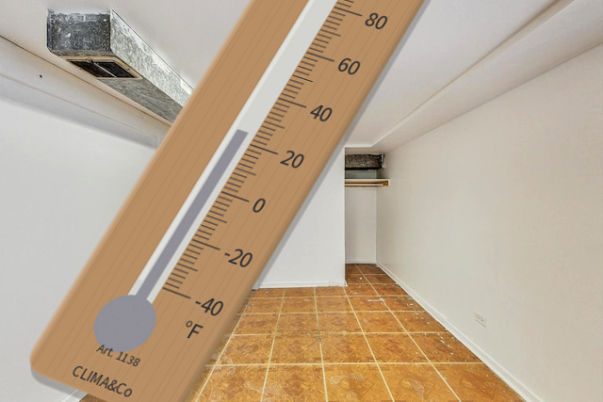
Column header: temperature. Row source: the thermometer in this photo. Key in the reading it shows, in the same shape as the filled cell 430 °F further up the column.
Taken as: 24 °F
